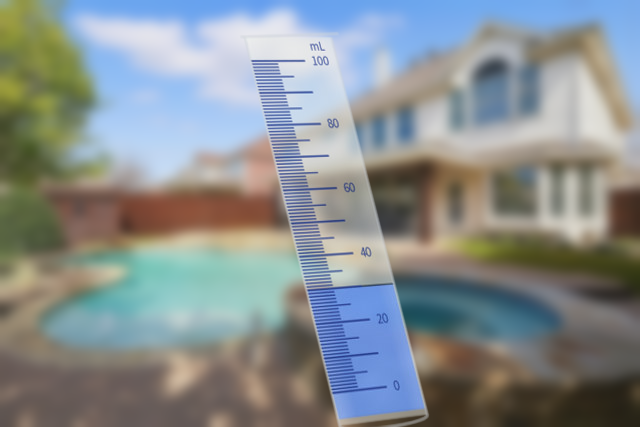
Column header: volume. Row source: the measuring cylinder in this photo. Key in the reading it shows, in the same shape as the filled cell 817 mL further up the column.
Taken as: 30 mL
